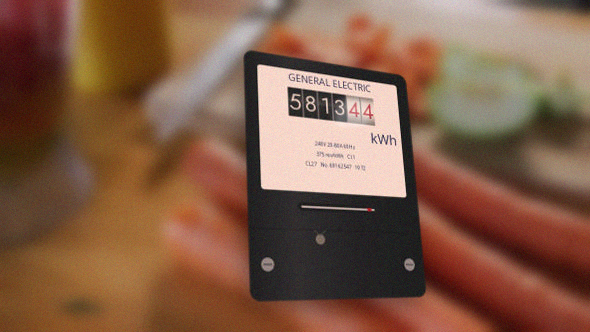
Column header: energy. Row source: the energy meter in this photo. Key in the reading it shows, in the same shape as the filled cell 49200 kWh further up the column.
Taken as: 5813.44 kWh
